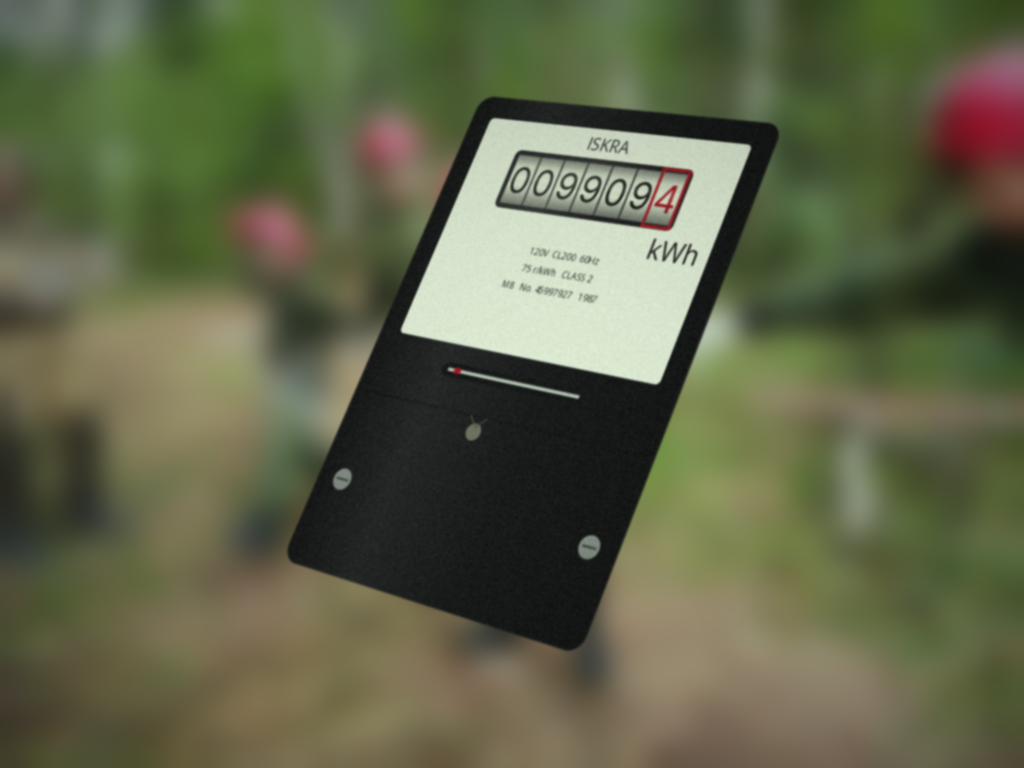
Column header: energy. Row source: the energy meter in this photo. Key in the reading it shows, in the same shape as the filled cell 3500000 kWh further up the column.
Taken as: 9909.4 kWh
